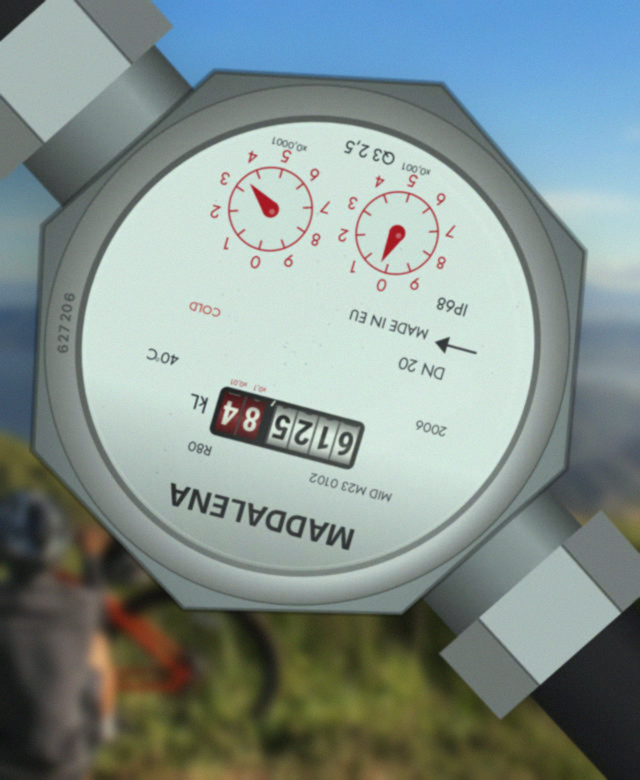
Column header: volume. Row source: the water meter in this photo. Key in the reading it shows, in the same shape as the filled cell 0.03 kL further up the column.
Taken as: 6125.8403 kL
